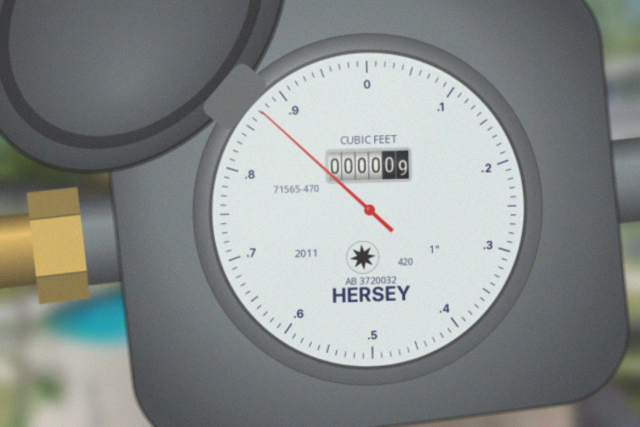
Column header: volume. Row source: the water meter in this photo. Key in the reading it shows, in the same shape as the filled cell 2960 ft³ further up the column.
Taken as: 8.87 ft³
